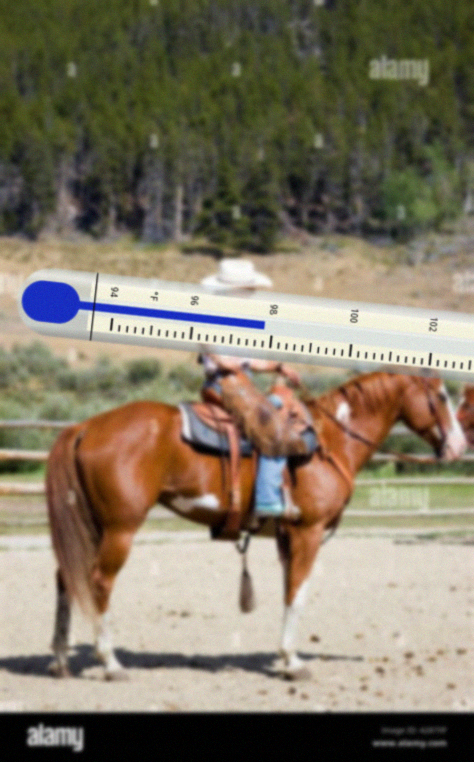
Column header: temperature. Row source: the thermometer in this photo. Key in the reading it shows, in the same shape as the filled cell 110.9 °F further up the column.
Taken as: 97.8 °F
